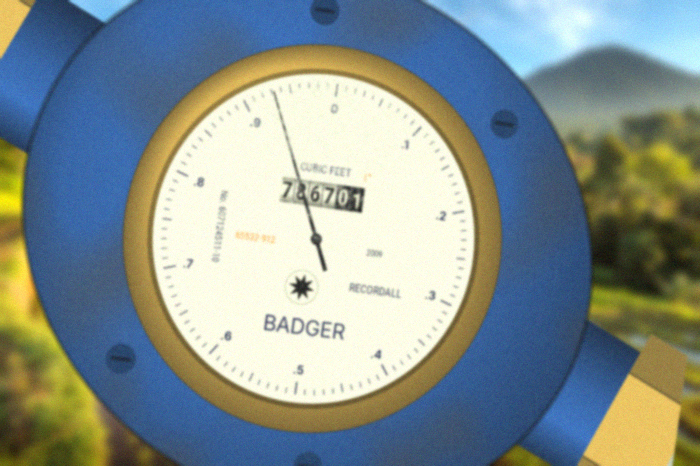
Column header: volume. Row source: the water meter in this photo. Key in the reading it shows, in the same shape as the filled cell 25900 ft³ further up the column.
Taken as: 786700.93 ft³
